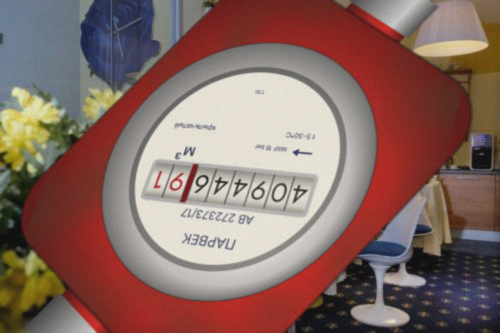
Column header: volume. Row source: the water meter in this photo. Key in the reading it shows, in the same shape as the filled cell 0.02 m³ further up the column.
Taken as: 409446.91 m³
